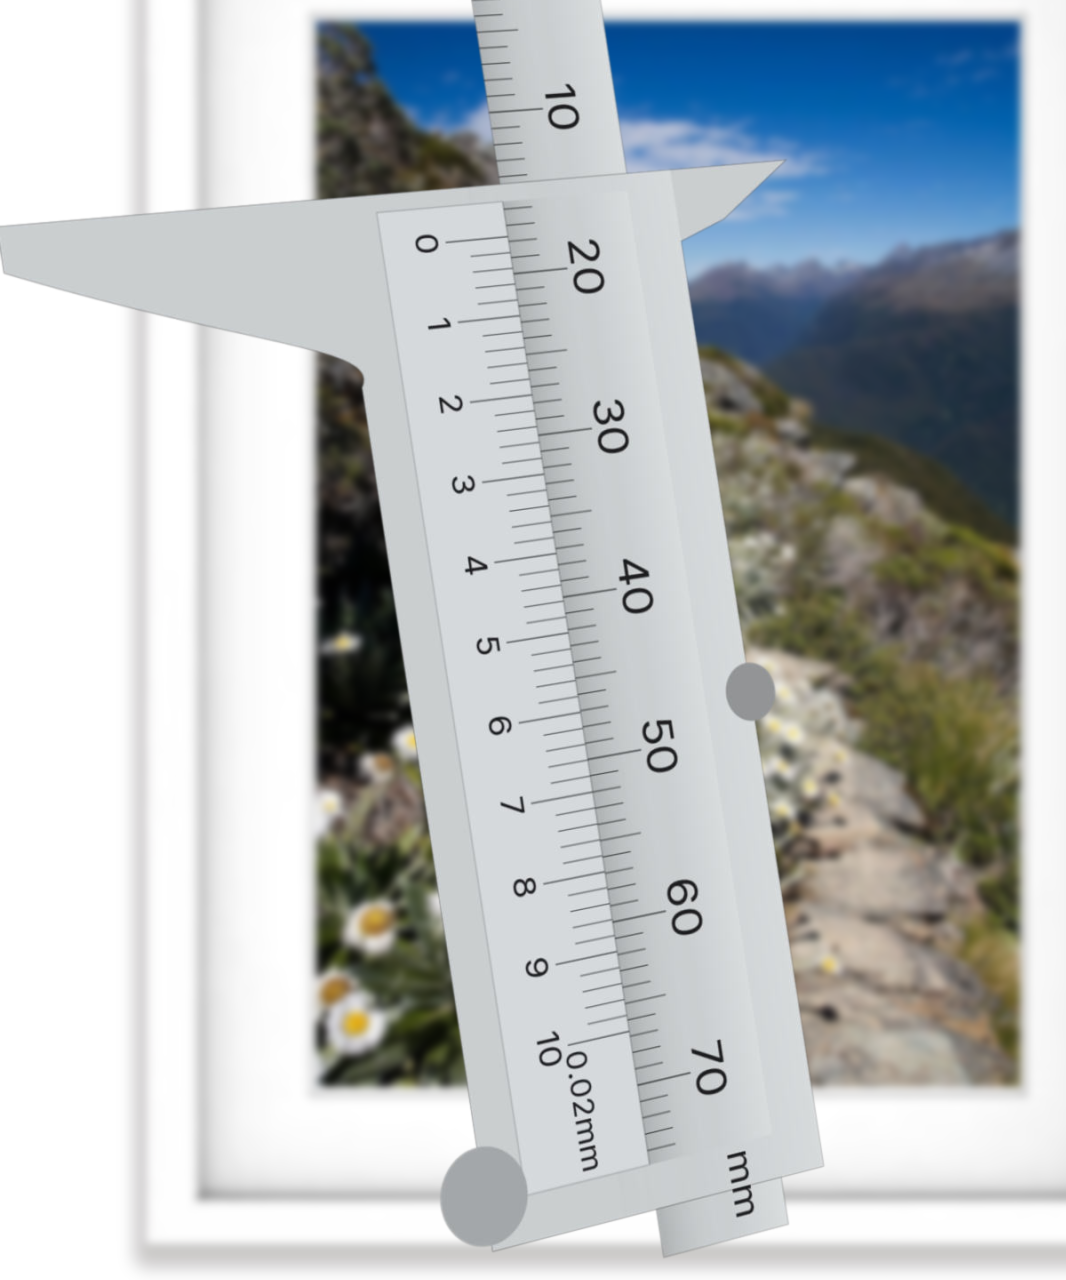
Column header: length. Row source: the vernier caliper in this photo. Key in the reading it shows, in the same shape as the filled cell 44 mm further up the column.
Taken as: 17.7 mm
